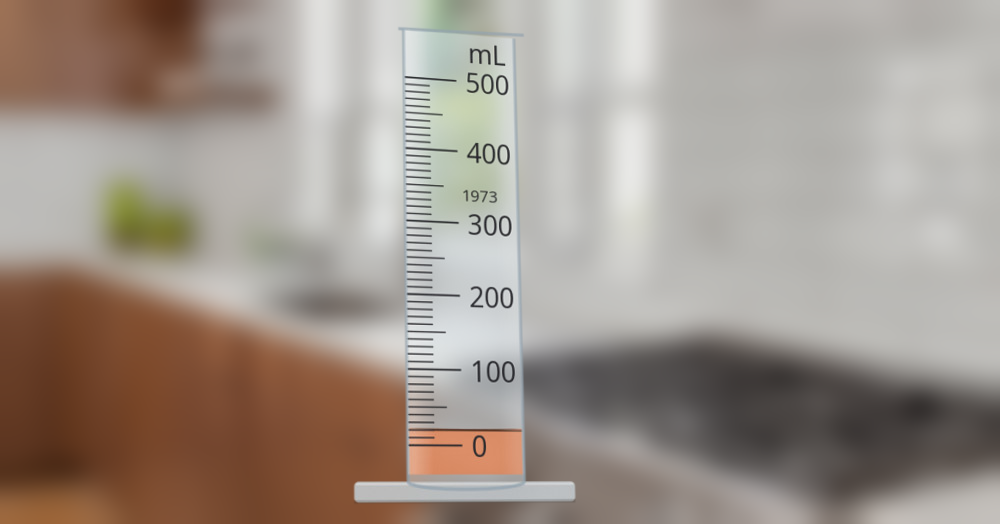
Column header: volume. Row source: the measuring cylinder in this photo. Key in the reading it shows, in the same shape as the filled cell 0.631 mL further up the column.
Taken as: 20 mL
